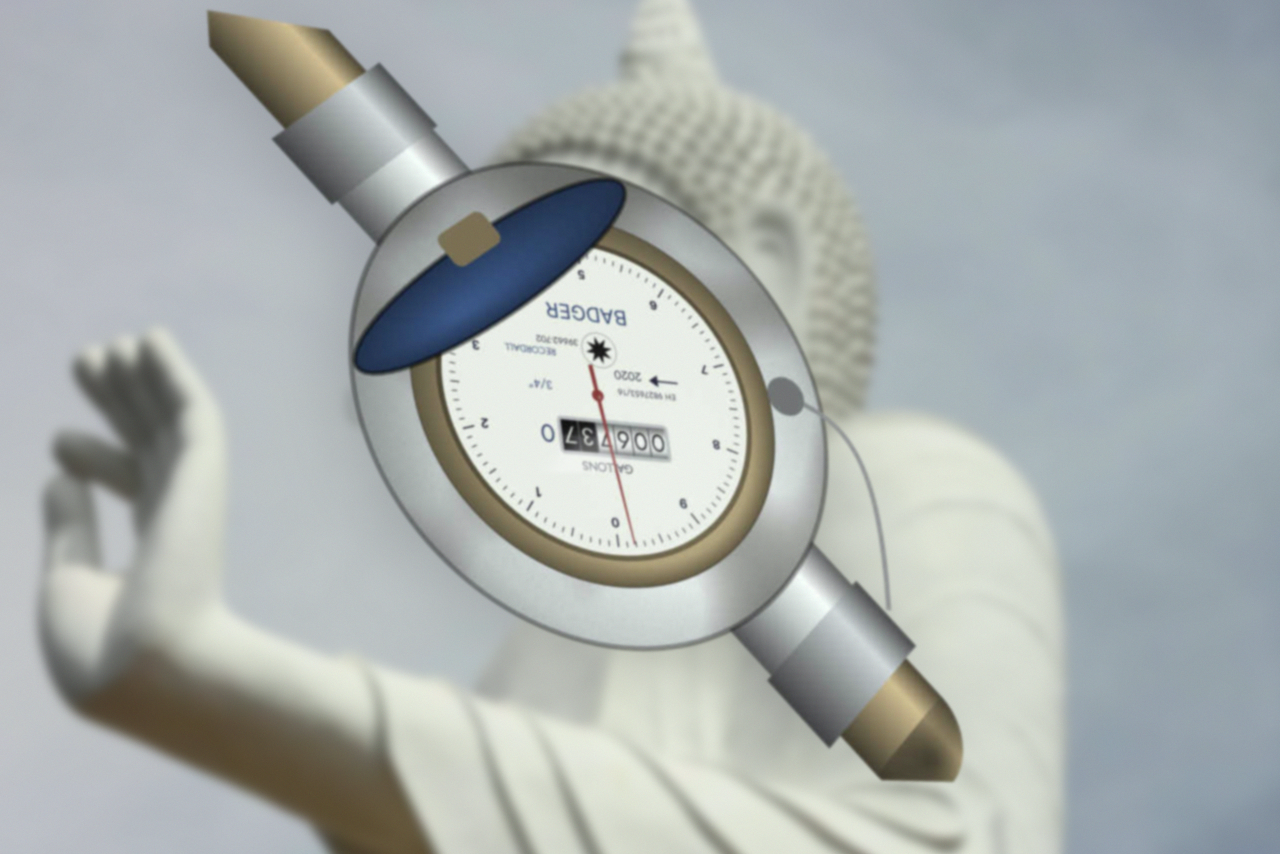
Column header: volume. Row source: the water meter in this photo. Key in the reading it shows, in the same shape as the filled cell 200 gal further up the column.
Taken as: 67369.8 gal
